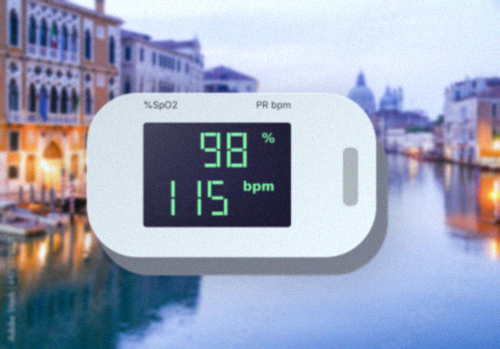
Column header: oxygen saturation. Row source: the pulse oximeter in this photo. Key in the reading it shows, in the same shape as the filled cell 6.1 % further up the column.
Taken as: 98 %
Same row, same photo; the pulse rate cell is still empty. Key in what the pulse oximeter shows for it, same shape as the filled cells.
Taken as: 115 bpm
